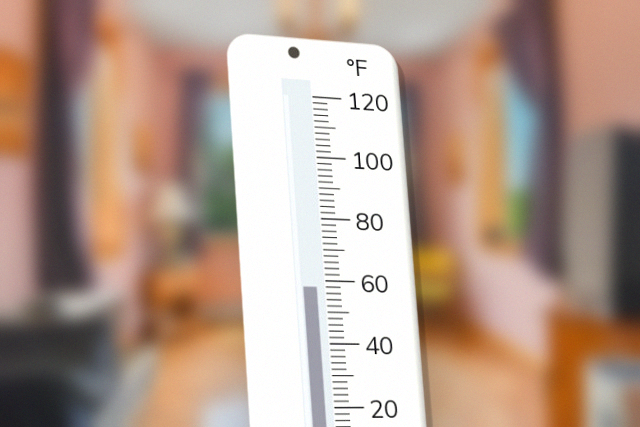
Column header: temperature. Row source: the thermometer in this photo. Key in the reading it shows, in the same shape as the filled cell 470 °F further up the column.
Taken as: 58 °F
